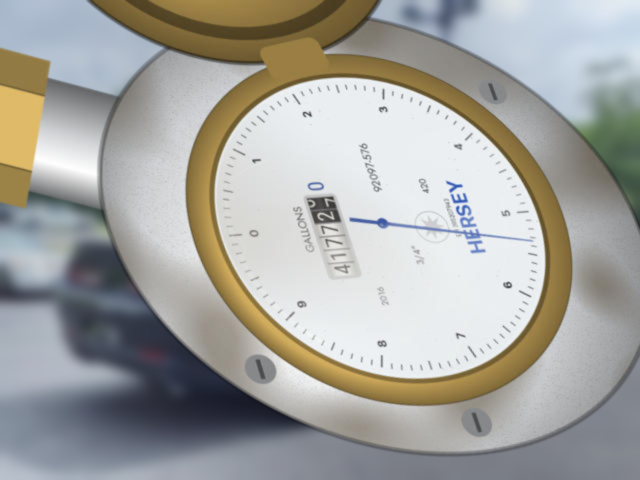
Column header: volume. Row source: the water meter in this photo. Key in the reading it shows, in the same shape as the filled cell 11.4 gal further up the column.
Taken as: 4177265.3 gal
